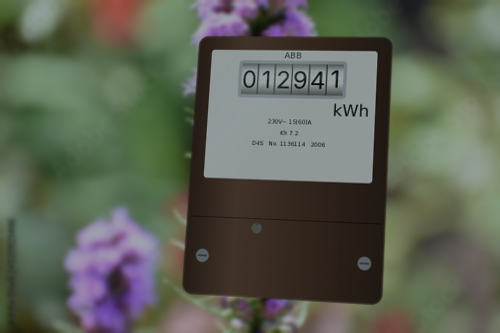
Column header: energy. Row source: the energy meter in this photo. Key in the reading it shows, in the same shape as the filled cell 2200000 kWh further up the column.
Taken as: 12941 kWh
